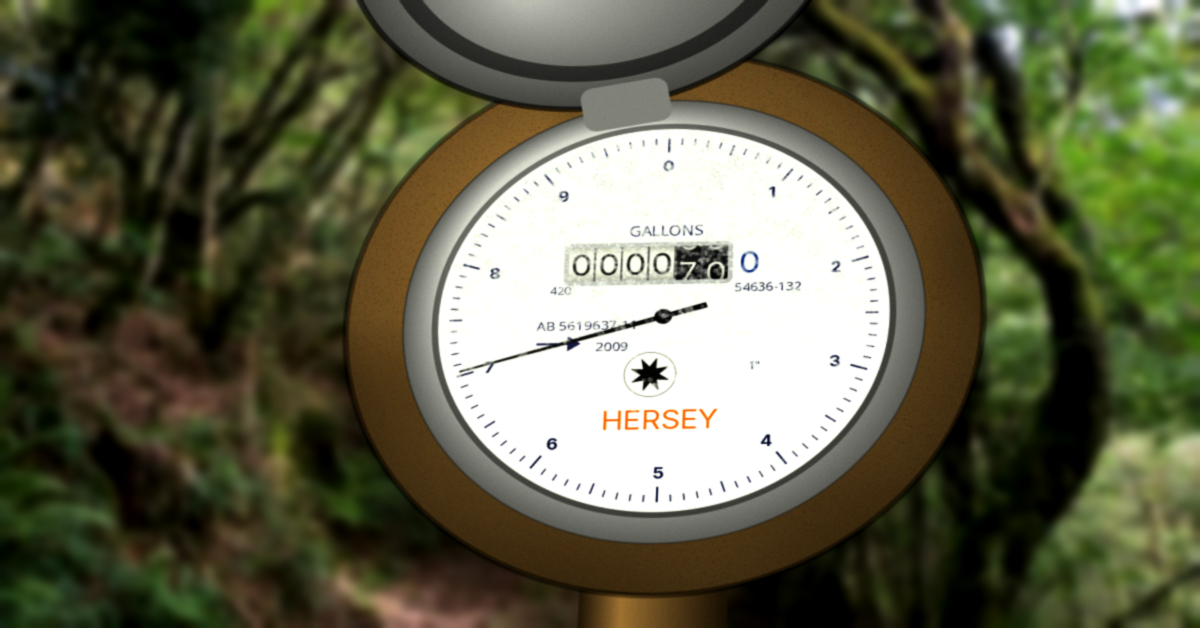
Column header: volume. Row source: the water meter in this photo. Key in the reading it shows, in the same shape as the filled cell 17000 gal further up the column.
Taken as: 697.0 gal
